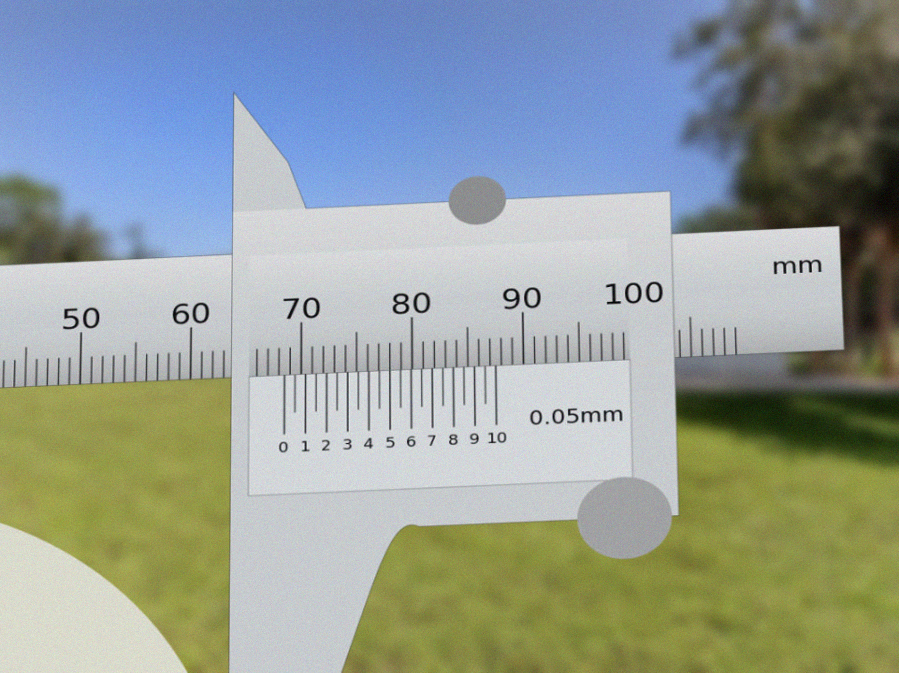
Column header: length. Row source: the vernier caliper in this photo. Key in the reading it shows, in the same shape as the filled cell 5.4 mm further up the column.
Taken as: 68.5 mm
